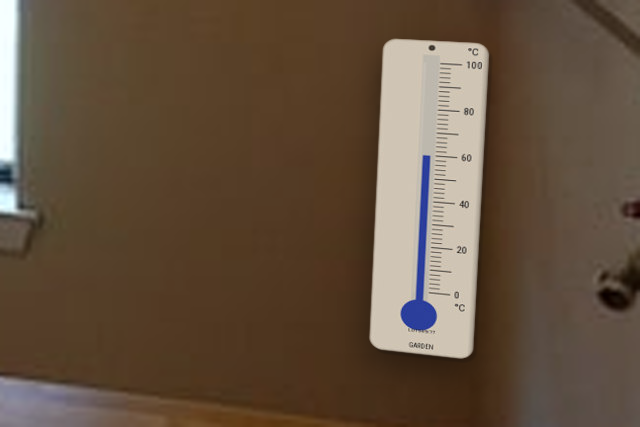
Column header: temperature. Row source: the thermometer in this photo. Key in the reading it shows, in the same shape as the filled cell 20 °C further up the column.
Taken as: 60 °C
